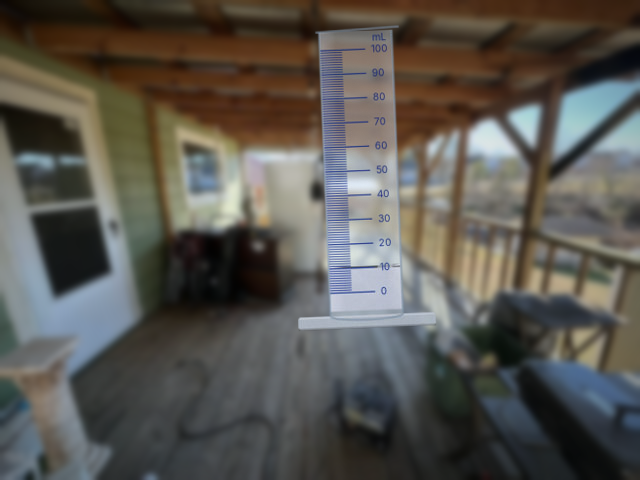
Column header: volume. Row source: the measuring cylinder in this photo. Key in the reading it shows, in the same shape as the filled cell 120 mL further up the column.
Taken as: 10 mL
